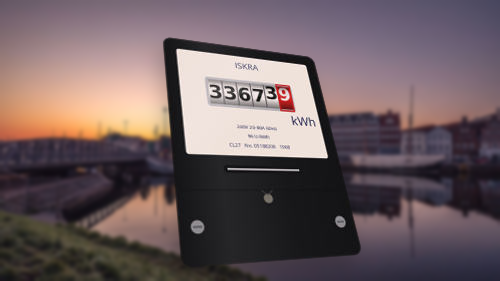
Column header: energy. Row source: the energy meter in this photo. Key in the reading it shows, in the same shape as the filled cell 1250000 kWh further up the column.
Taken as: 33673.9 kWh
